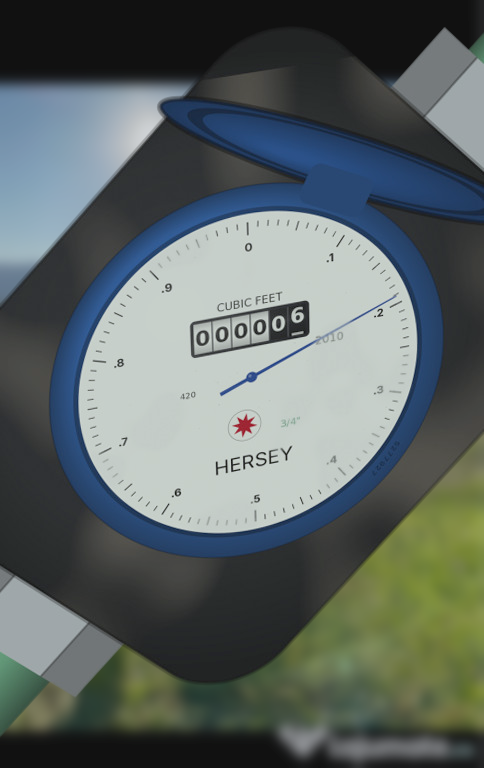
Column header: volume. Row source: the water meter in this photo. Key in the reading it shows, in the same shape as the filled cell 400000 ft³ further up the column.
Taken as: 6.19 ft³
